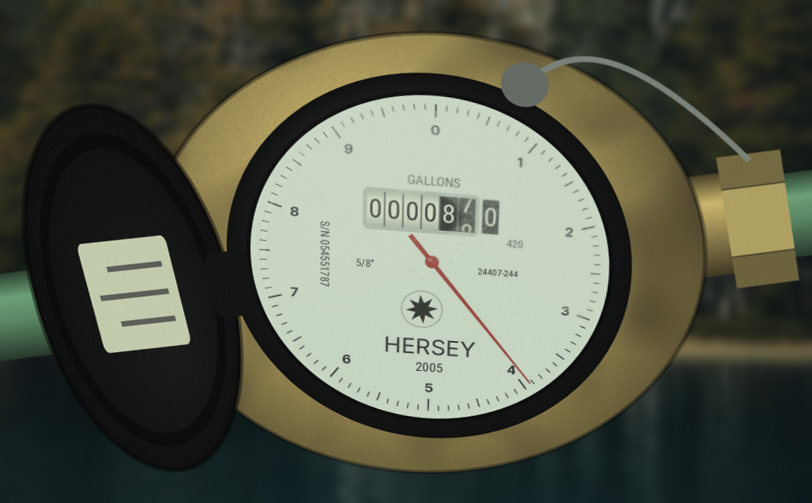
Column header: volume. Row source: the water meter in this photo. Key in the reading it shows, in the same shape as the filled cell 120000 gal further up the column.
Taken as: 873.9 gal
